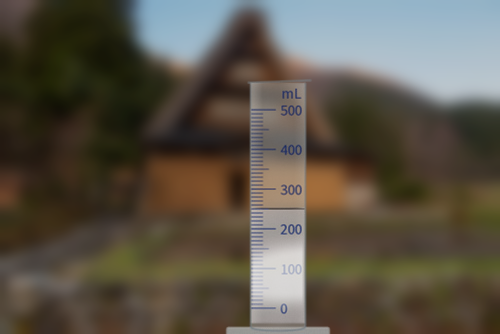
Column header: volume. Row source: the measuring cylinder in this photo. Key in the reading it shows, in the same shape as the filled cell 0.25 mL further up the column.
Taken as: 250 mL
